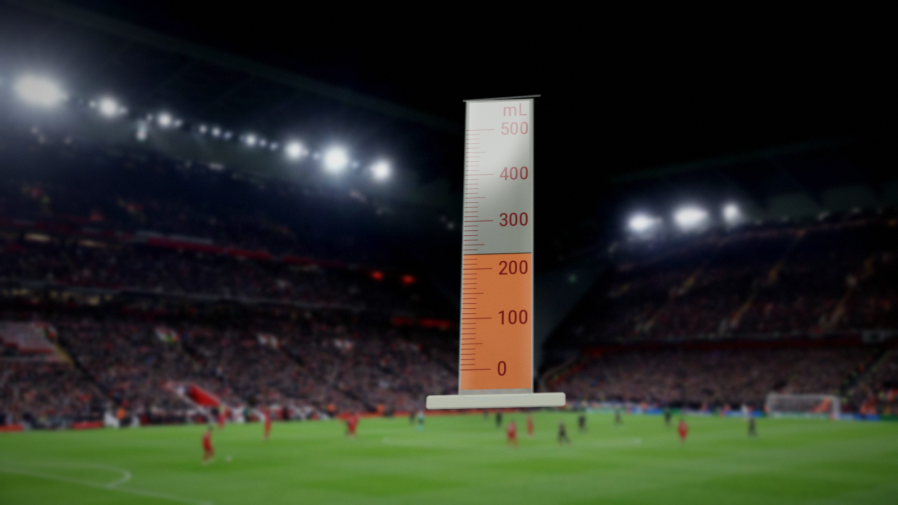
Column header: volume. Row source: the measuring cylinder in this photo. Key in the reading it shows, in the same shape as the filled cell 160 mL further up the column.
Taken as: 230 mL
